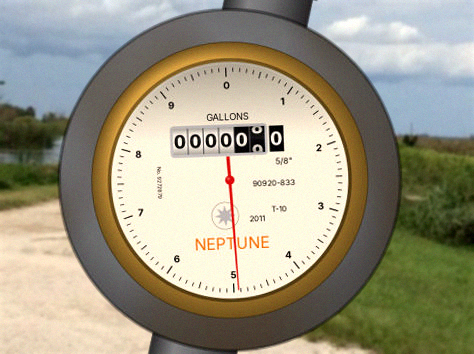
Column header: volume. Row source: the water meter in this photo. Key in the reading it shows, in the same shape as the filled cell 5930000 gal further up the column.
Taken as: 84.9 gal
